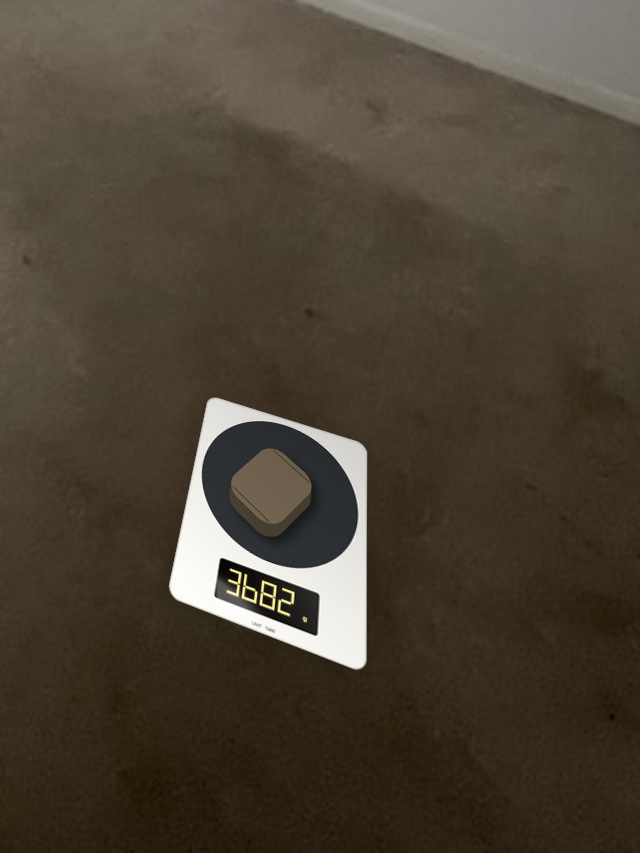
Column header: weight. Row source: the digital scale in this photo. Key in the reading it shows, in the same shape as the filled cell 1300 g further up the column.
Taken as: 3682 g
